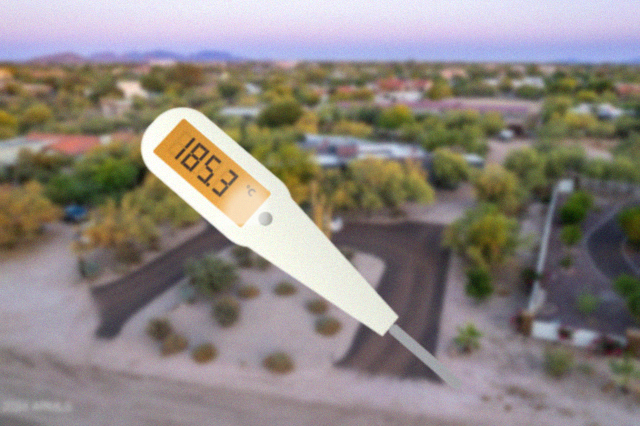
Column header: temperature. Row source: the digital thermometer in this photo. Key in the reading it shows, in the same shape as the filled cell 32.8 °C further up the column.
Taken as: 185.3 °C
